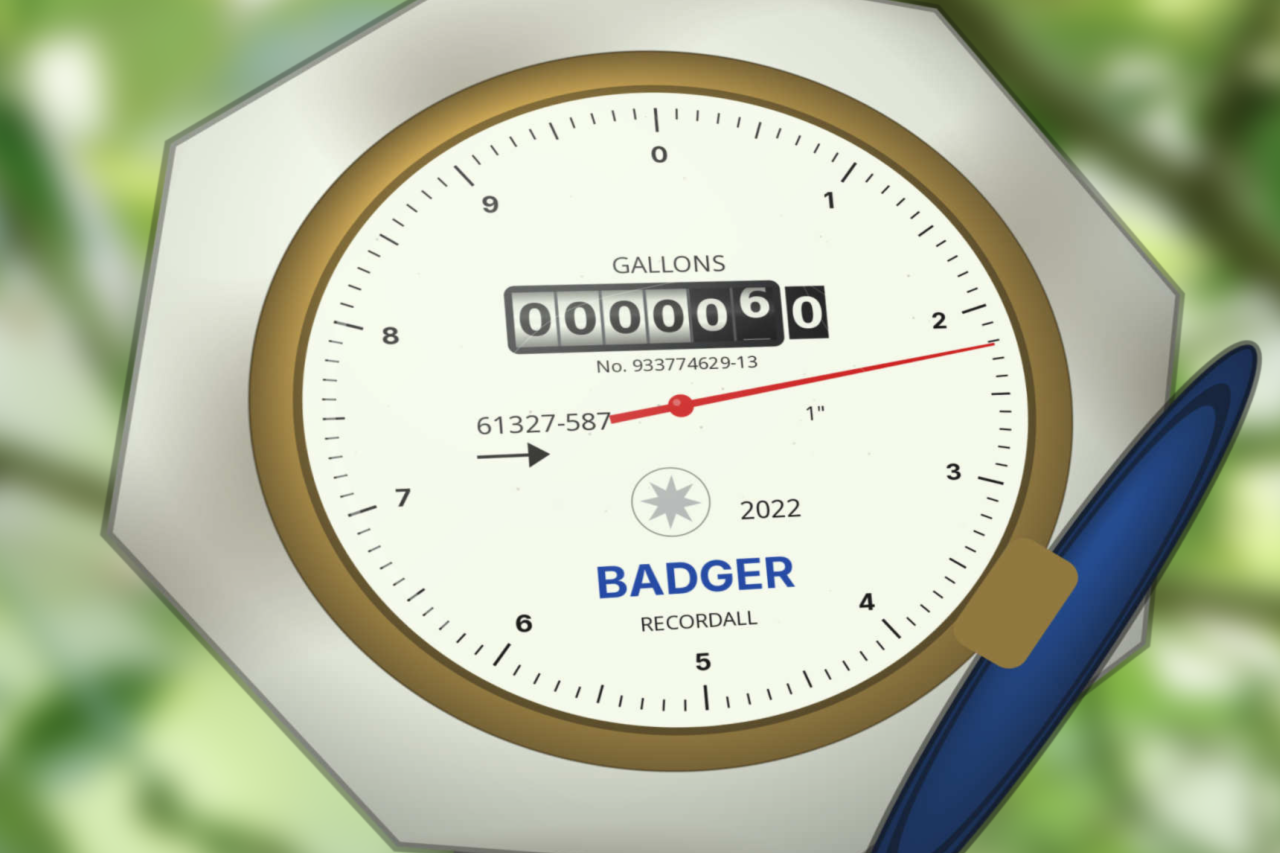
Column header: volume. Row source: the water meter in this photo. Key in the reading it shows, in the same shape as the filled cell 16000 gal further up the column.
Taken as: 62.2 gal
